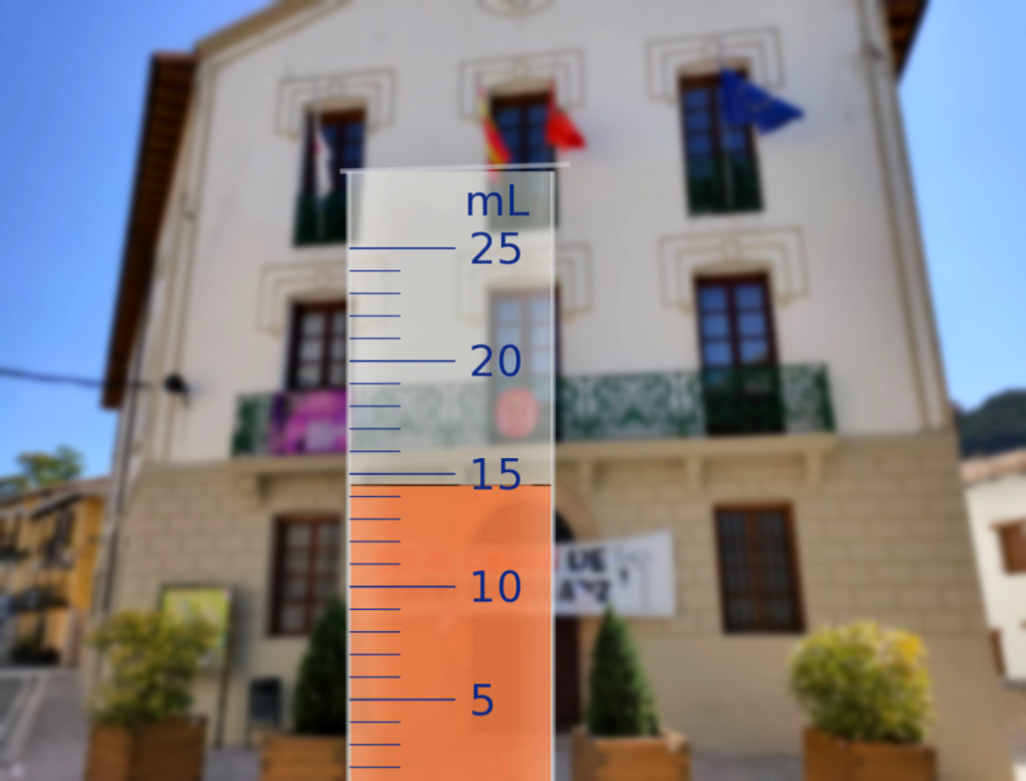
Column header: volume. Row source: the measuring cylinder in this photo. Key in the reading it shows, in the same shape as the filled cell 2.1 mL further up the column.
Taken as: 14.5 mL
